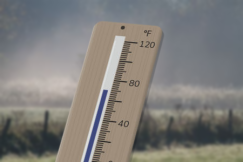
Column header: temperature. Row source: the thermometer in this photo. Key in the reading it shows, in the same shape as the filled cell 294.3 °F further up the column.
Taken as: 70 °F
